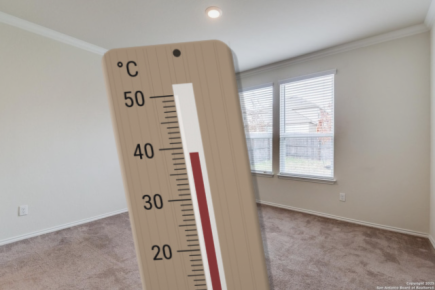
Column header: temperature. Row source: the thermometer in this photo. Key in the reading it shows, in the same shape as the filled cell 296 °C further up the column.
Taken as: 39 °C
